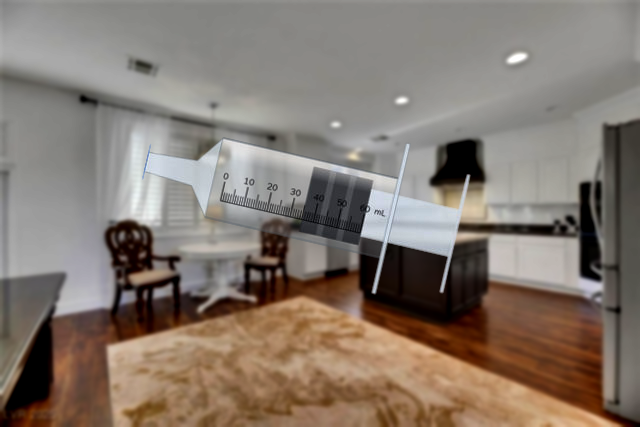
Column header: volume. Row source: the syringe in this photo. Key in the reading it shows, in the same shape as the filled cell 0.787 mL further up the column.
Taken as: 35 mL
